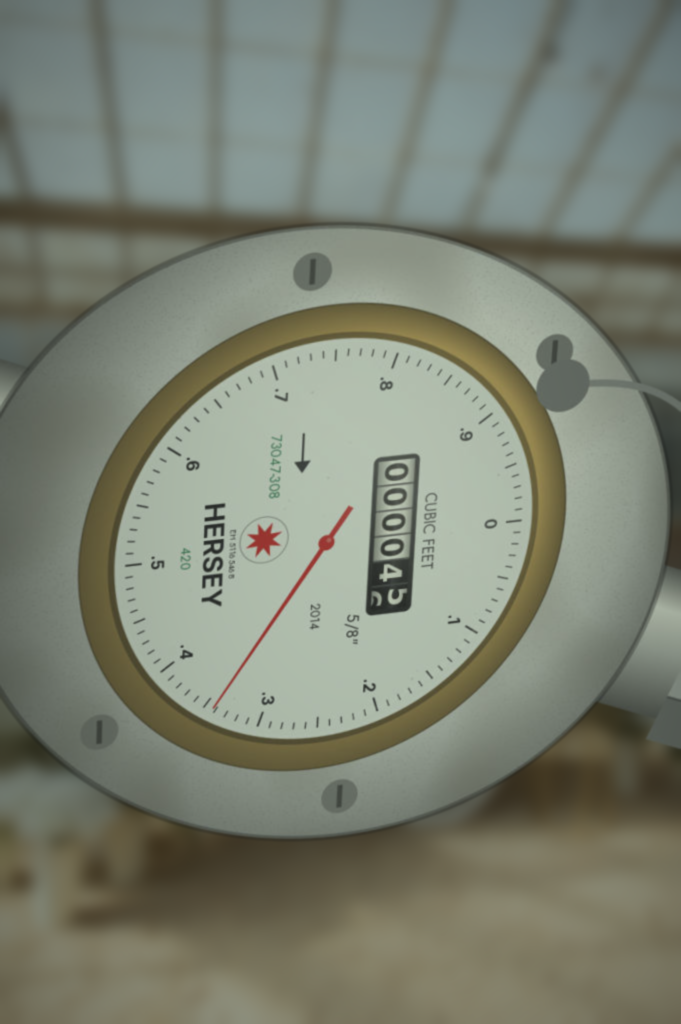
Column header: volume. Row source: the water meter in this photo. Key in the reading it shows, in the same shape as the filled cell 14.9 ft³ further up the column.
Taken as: 45.34 ft³
